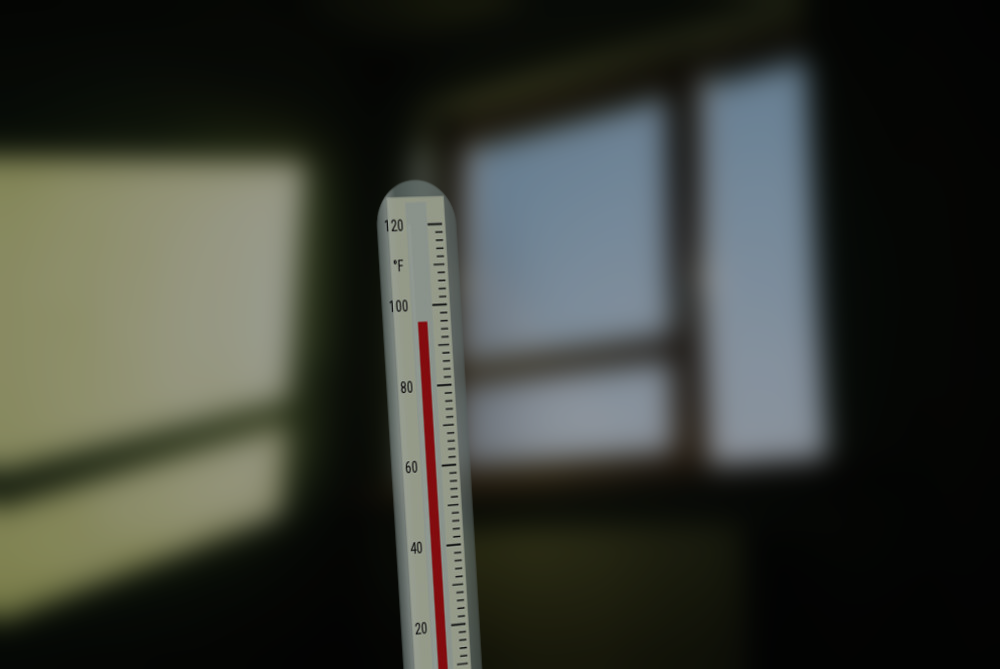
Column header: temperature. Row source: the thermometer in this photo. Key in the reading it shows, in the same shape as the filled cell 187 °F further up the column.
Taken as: 96 °F
